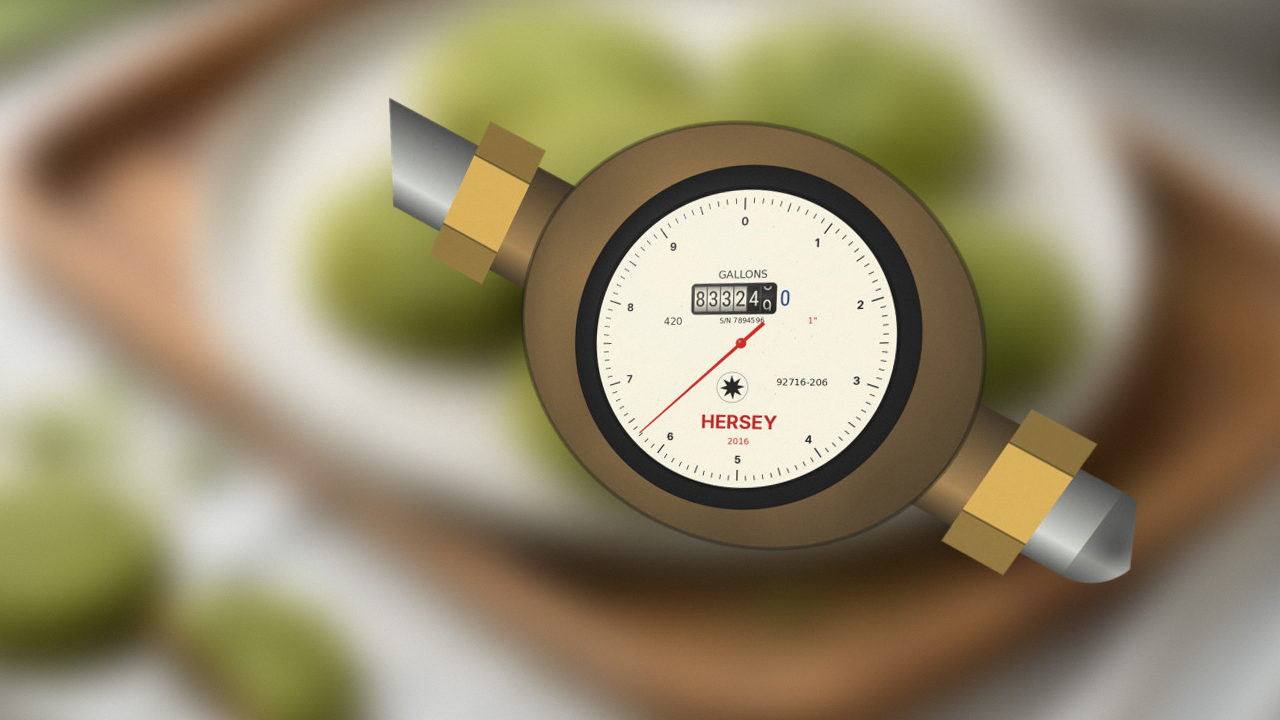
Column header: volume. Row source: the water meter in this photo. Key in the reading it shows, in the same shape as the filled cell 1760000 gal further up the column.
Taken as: 8332486.3 gal
